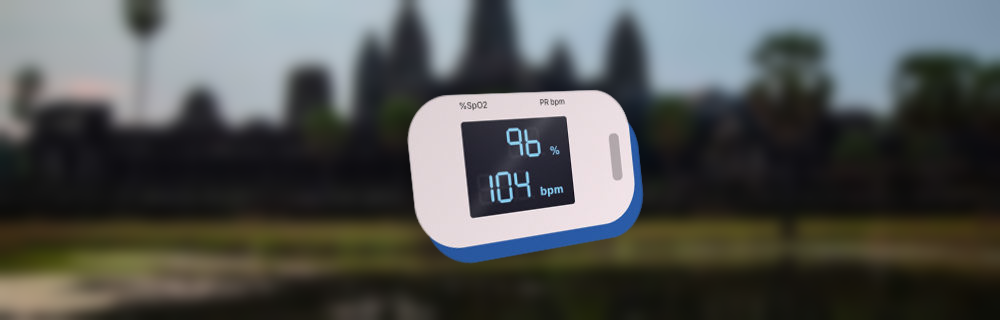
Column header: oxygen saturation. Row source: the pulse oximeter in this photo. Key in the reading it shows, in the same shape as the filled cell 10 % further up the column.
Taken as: 96 %
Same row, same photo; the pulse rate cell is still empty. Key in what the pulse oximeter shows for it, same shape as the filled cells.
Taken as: 104 bpm
